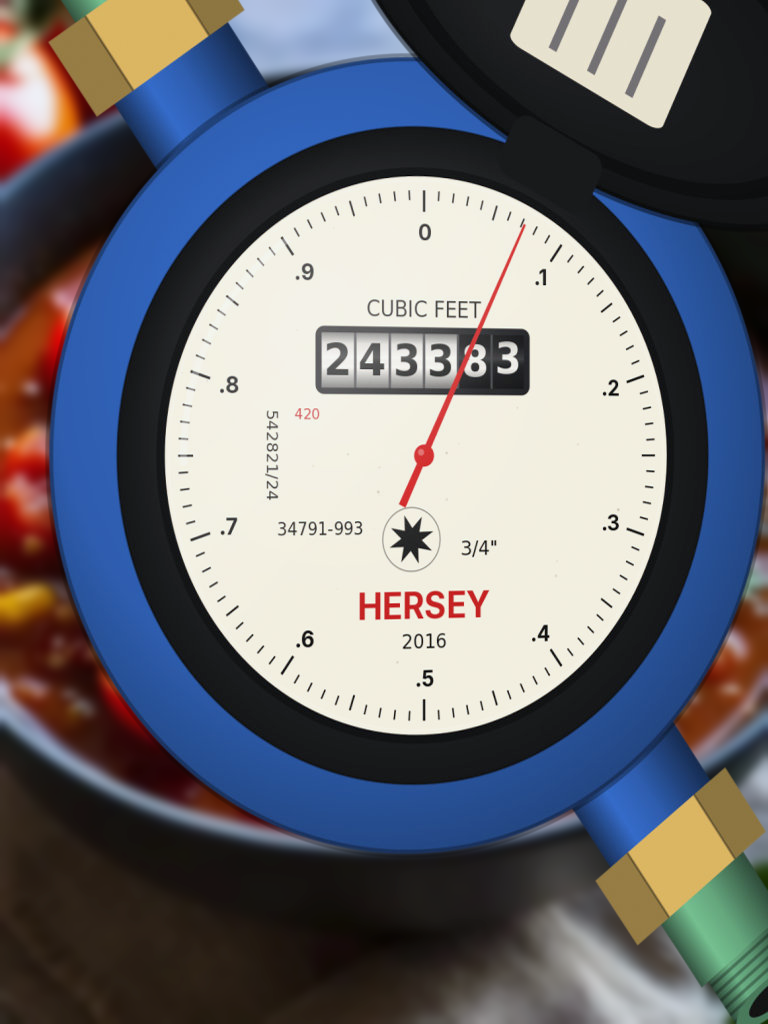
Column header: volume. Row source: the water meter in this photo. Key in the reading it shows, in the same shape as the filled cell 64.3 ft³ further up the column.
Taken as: 243383.07 ft³
